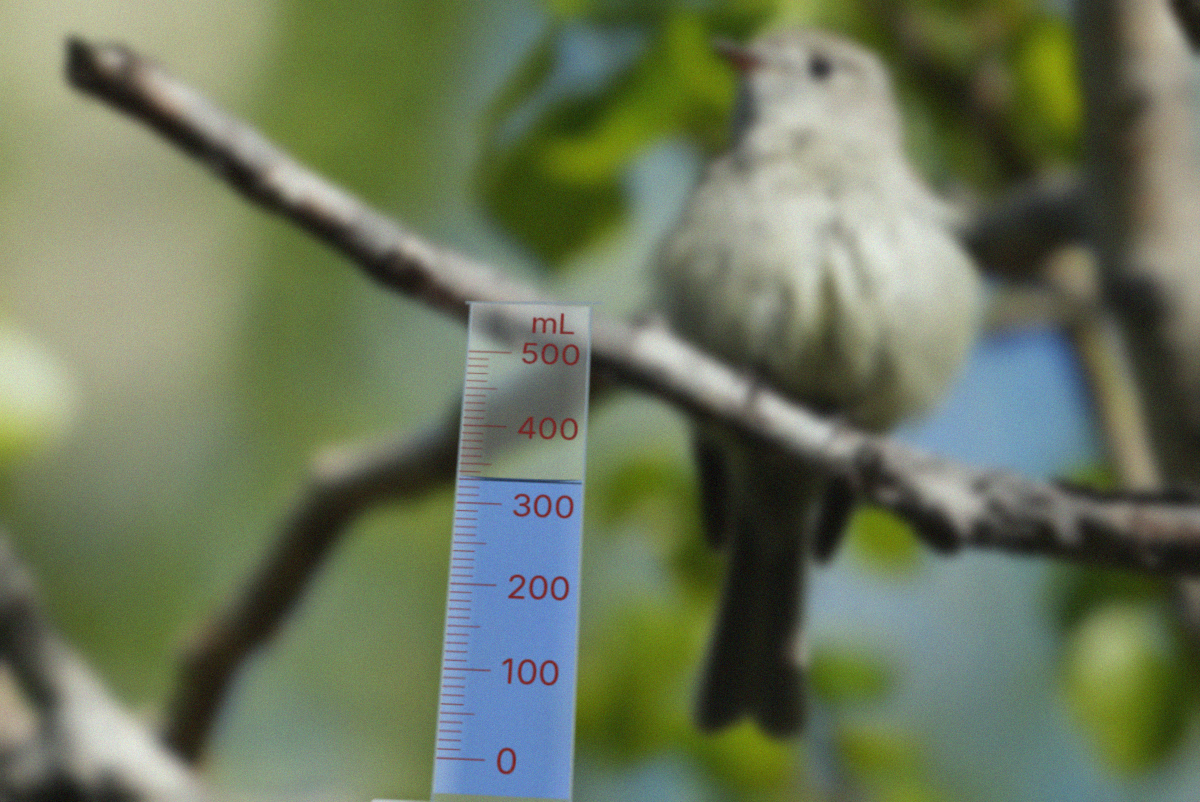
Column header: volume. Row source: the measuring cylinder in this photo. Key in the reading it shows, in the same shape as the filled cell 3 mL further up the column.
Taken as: 330 mL
